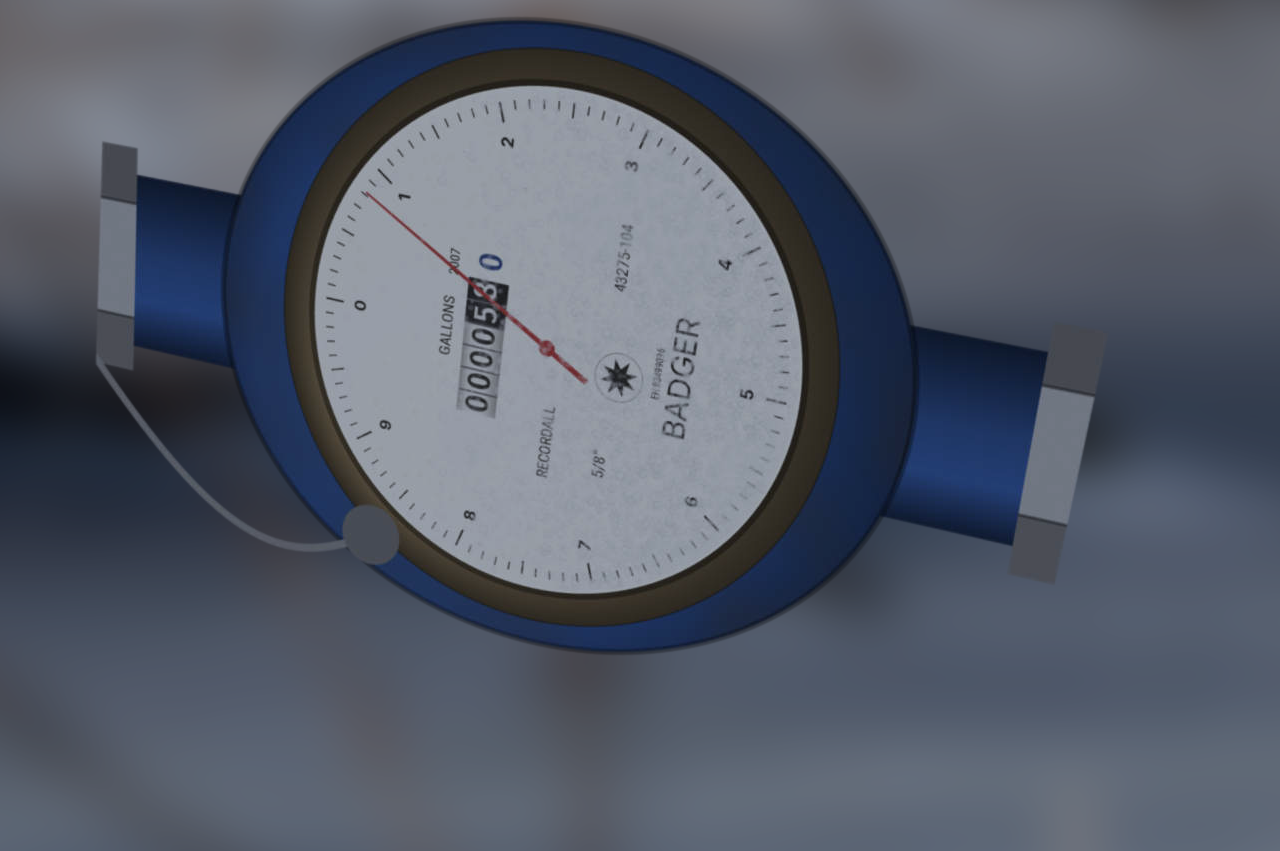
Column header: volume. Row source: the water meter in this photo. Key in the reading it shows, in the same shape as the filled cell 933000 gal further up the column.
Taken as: 580.8 gal
